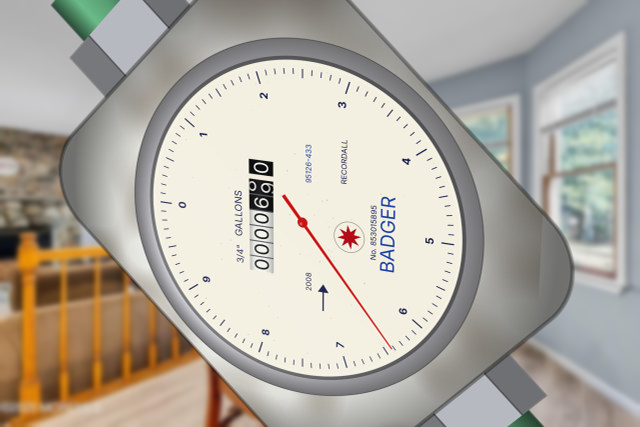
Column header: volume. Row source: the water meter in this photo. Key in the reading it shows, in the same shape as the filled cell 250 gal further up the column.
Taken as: 686.4 gal
